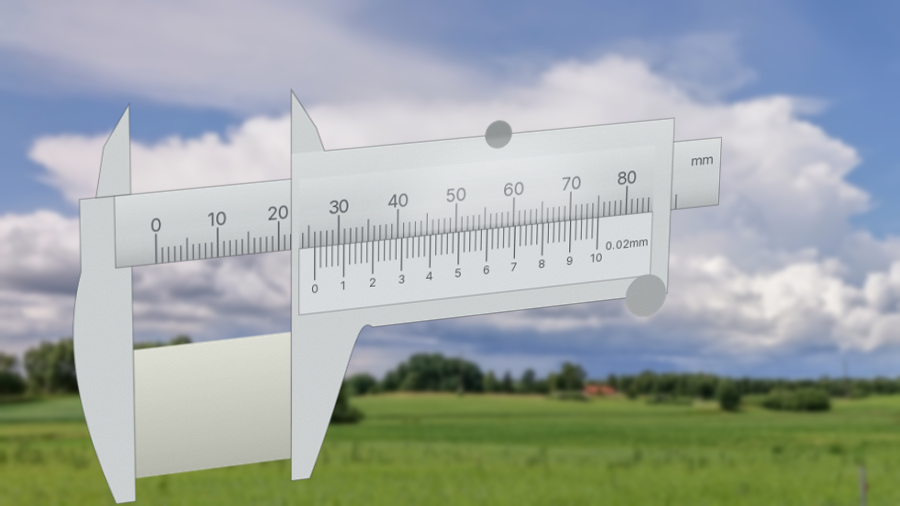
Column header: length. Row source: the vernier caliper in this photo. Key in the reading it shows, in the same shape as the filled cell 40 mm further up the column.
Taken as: 26.0 mm
